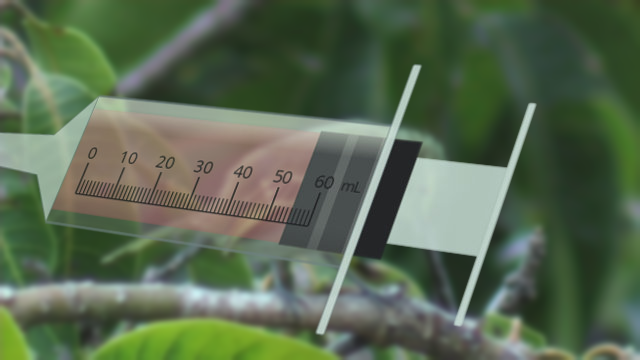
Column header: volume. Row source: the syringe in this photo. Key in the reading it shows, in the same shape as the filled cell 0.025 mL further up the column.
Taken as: 55 mL
